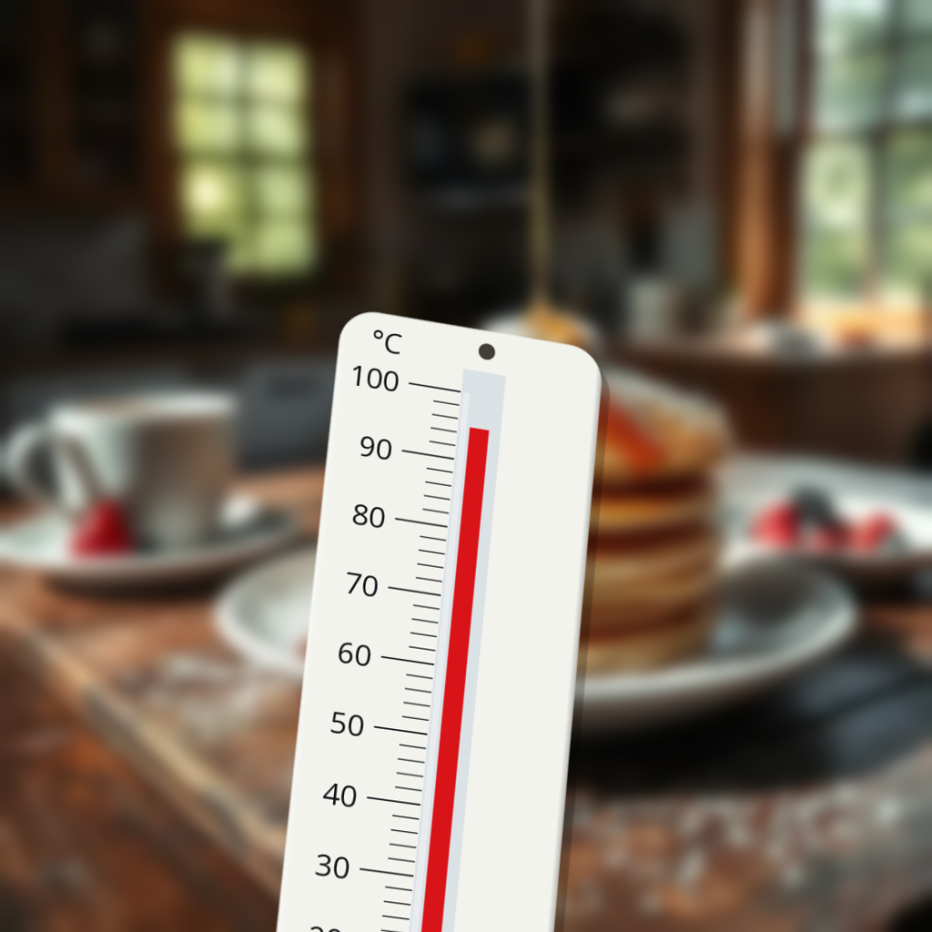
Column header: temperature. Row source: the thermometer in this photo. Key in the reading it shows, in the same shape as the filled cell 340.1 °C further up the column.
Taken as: 95 °C
